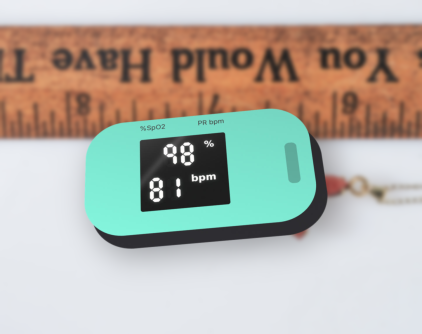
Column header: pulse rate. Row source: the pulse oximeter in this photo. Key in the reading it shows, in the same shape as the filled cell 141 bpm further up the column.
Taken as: 81 bpm
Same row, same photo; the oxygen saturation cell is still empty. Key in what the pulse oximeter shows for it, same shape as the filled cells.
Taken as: 98 %
